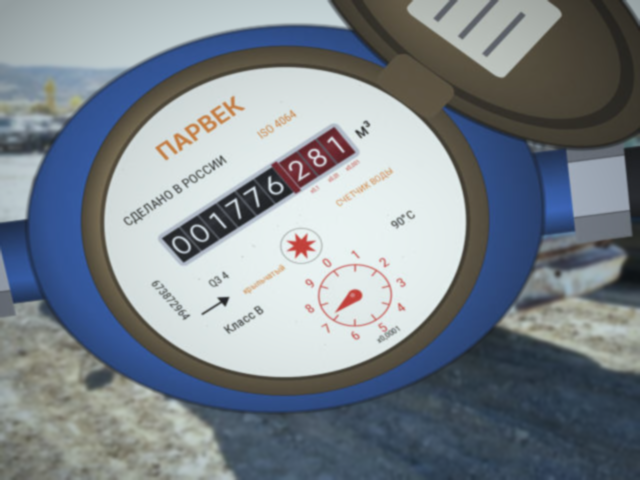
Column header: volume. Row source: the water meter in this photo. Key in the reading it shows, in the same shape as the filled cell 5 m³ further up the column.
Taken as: 1776.2817 m³
